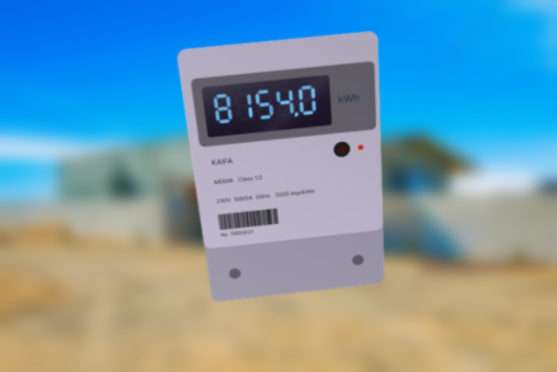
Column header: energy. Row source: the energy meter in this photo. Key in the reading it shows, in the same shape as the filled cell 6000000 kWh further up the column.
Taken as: 8154.0 kWh
